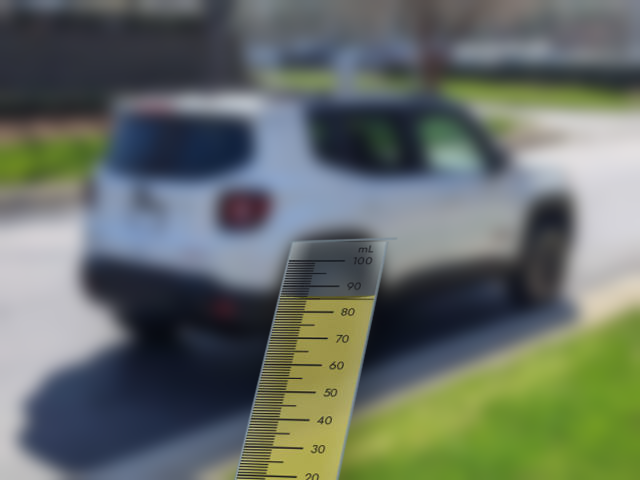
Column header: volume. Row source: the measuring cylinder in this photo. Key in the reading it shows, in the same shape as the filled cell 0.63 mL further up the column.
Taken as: 85 mL
